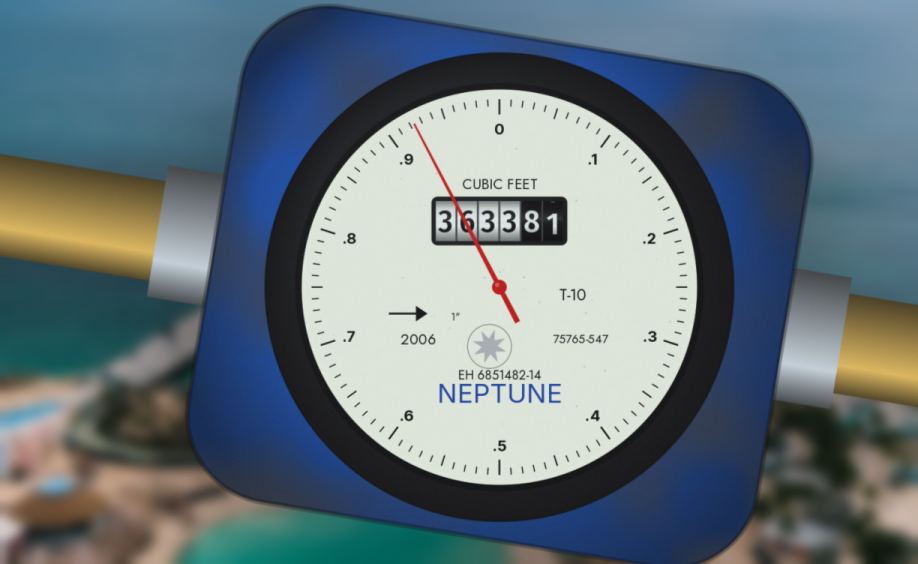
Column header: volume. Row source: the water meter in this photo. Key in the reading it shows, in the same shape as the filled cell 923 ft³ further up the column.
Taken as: 363380.92 ft³
